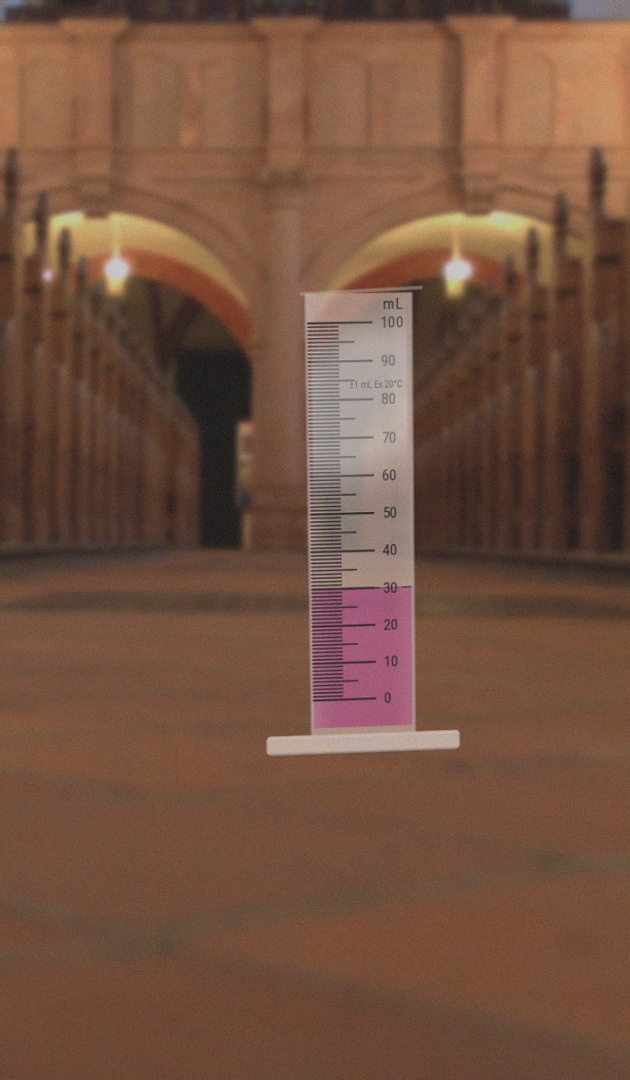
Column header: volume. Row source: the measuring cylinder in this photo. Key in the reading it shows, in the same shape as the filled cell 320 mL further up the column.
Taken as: 30 mL
